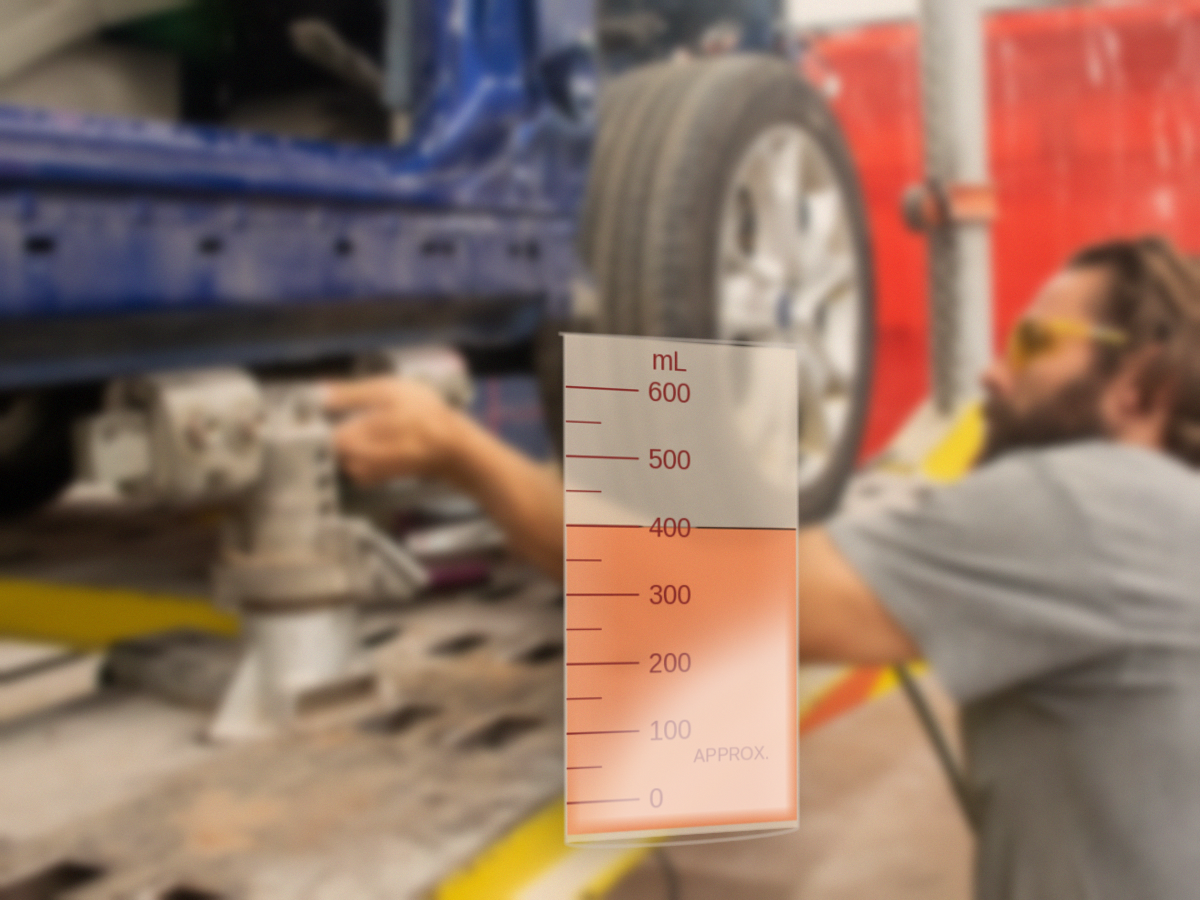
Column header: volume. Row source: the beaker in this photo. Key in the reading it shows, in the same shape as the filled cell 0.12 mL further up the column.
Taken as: 400 mL
